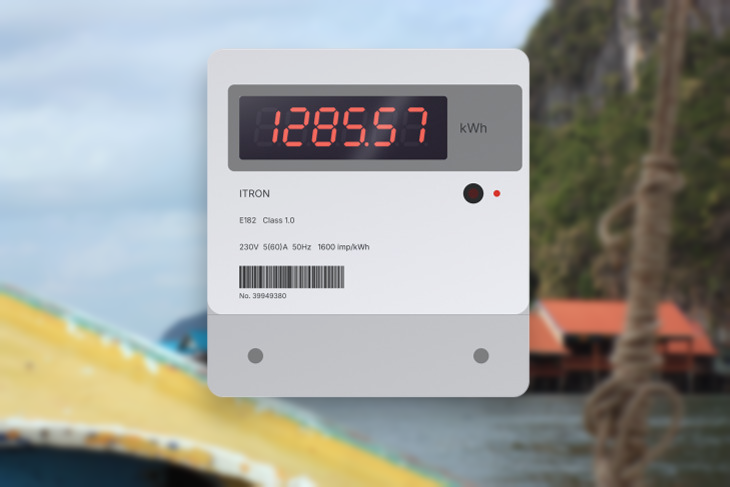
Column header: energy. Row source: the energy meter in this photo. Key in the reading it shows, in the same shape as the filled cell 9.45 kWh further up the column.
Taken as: 1285.57 kWh
